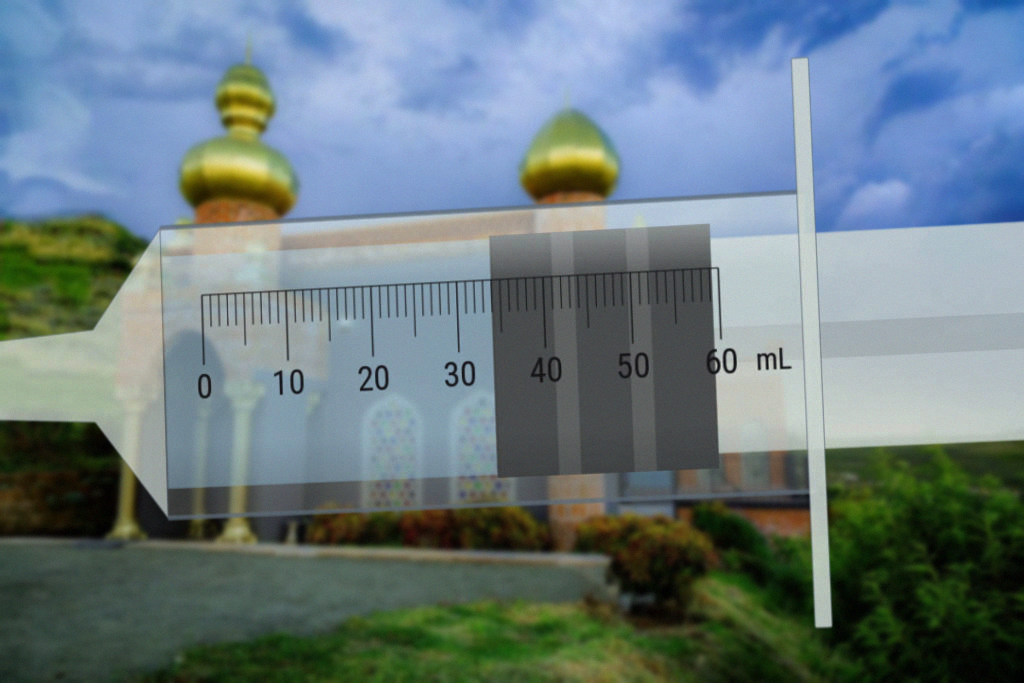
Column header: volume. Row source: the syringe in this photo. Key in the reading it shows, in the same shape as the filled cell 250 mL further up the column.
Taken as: 34 mL
